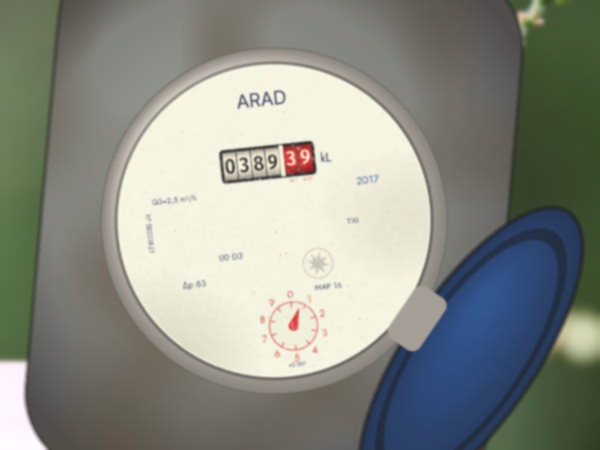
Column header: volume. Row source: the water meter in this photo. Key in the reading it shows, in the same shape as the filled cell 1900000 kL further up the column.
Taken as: 389.390 kL
